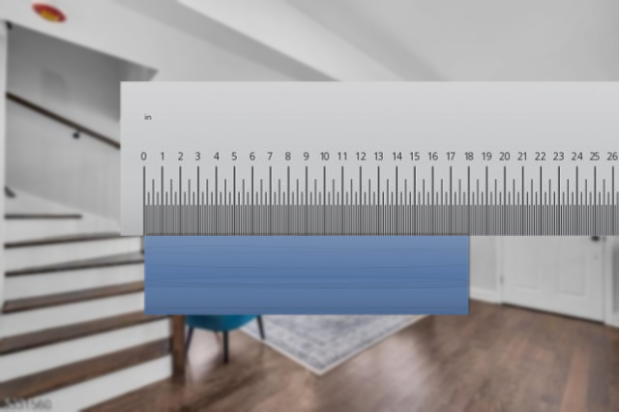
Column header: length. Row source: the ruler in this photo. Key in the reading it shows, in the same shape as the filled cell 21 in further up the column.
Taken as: 18 in
